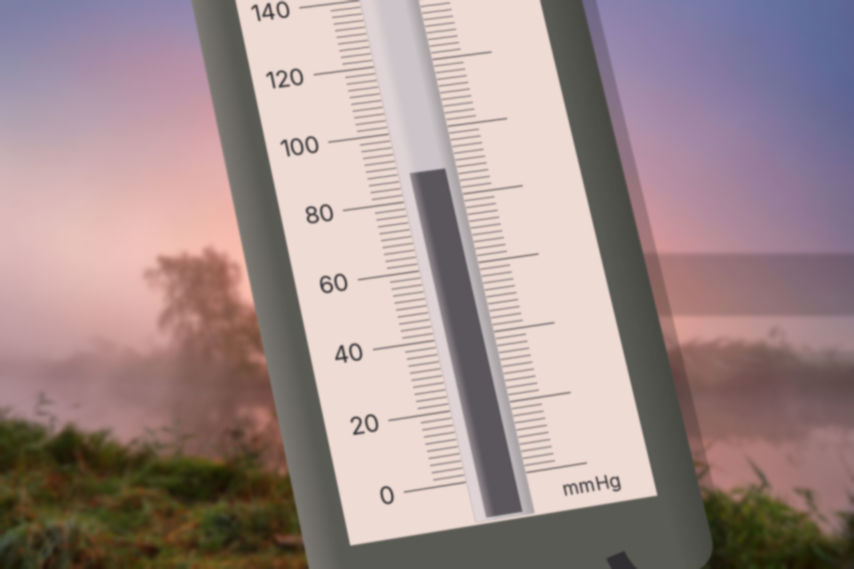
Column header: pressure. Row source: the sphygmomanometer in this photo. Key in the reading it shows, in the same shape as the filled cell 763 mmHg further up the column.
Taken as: 88 mmHg
